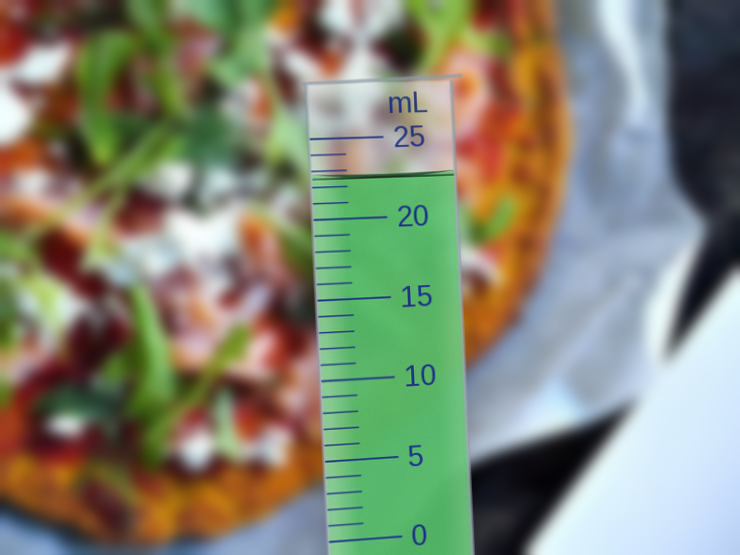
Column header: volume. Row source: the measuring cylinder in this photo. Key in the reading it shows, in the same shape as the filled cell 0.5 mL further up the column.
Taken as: 22.5 mL
